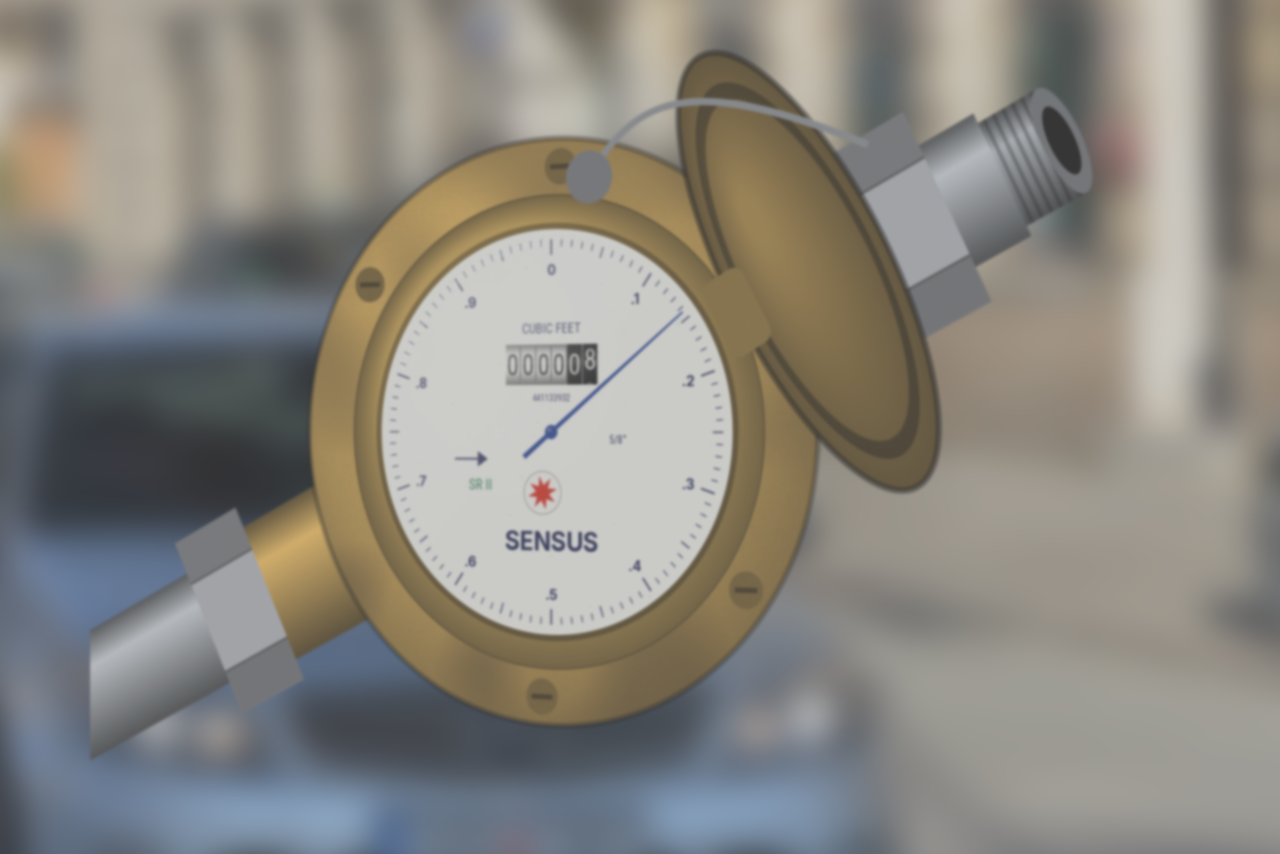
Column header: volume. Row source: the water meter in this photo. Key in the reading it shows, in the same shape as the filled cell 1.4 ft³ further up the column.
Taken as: 8.14 ft³
